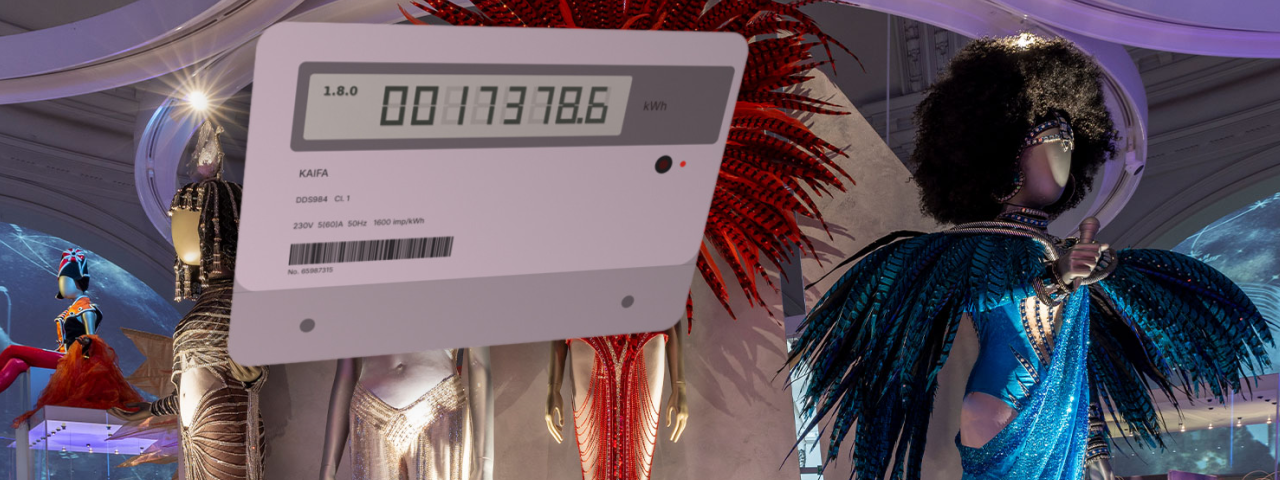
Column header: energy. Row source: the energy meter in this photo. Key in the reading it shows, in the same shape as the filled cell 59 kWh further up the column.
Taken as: 17378.6 kWh
